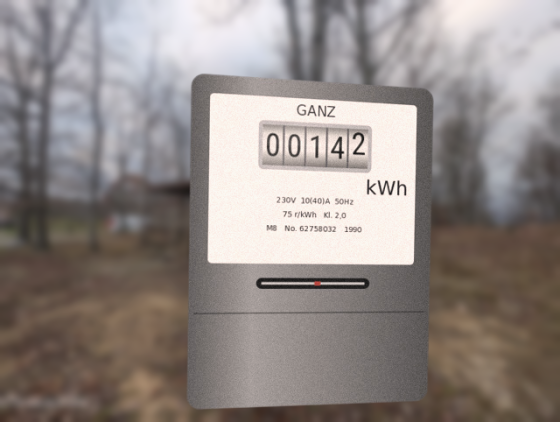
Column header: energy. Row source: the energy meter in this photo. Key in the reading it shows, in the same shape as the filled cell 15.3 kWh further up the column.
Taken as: 142 kWh
